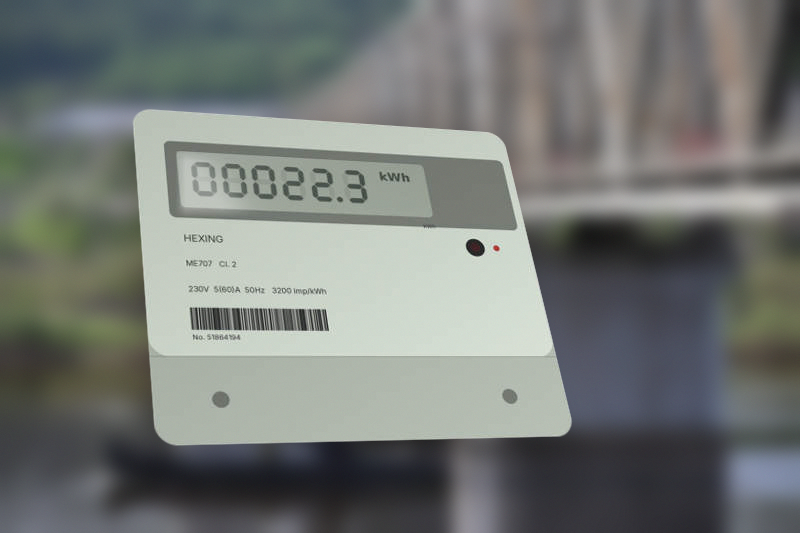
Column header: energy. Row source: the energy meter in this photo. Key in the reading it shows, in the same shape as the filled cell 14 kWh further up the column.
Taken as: 22.3 kWh
